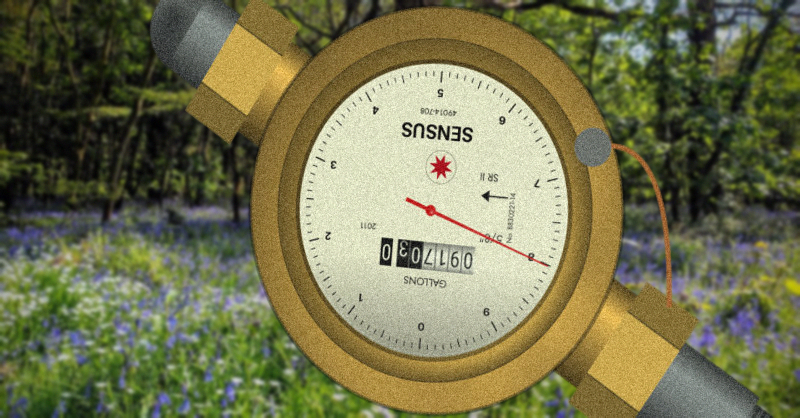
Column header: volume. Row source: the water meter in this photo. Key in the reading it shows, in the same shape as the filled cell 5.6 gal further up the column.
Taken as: 917028.0 gal
